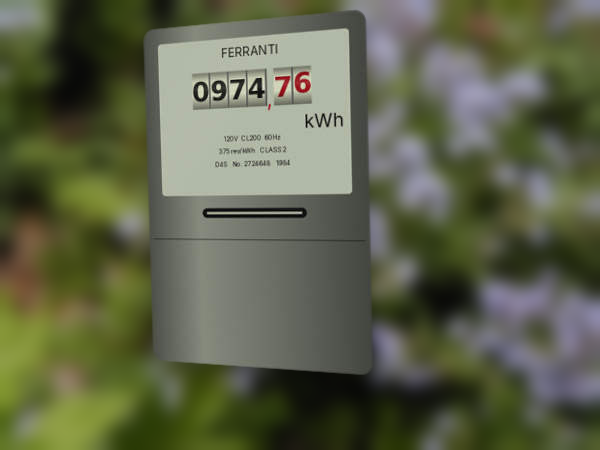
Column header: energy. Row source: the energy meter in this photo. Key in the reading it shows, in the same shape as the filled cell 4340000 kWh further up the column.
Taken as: 974.76 kWh
